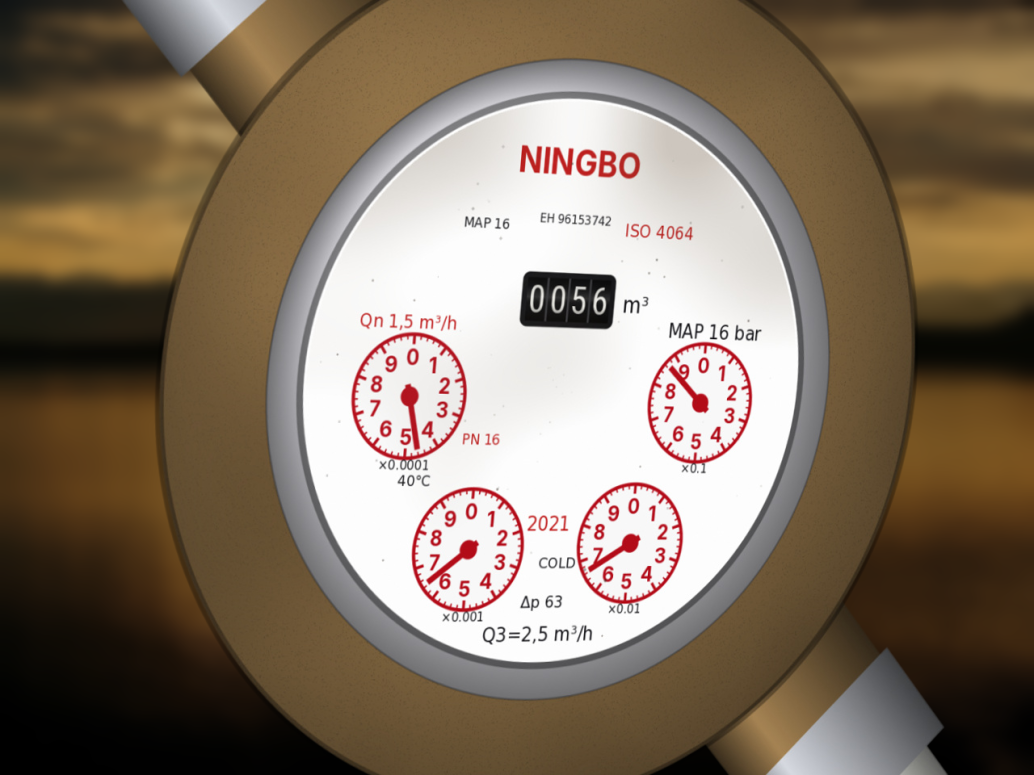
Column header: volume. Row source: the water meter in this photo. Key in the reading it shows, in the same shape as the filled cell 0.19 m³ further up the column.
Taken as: 56.8664 m³
